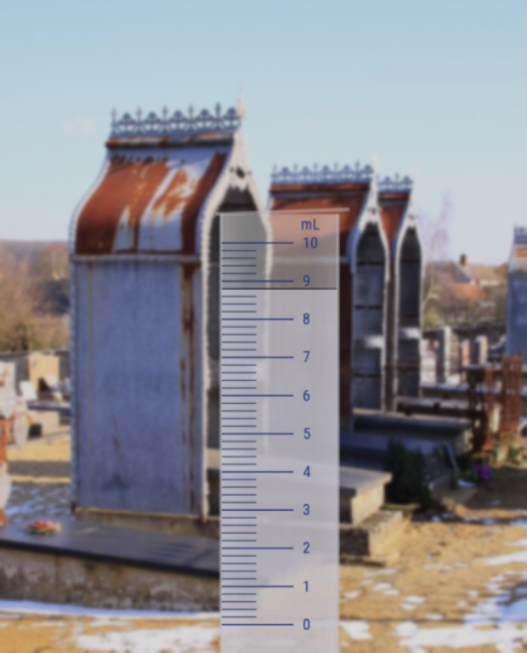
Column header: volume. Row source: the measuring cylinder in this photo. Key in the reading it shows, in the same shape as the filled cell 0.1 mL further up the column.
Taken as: 8.8 mL
